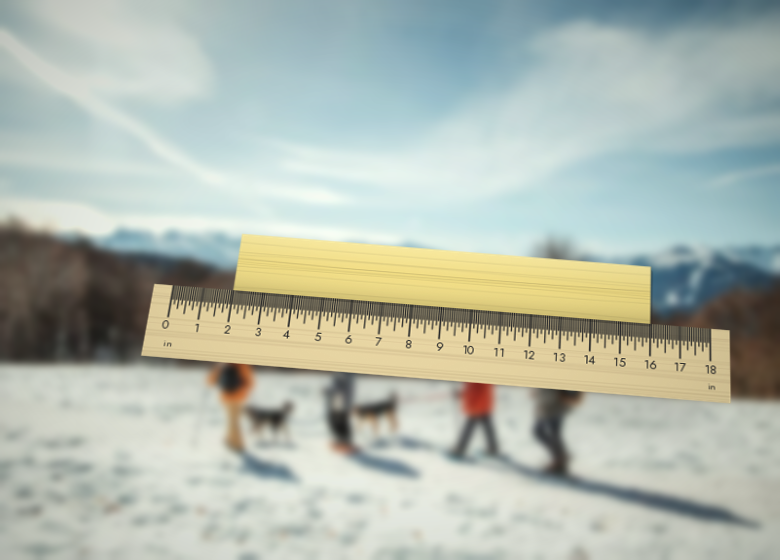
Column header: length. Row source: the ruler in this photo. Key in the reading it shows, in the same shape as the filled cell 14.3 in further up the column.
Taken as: 14 in
